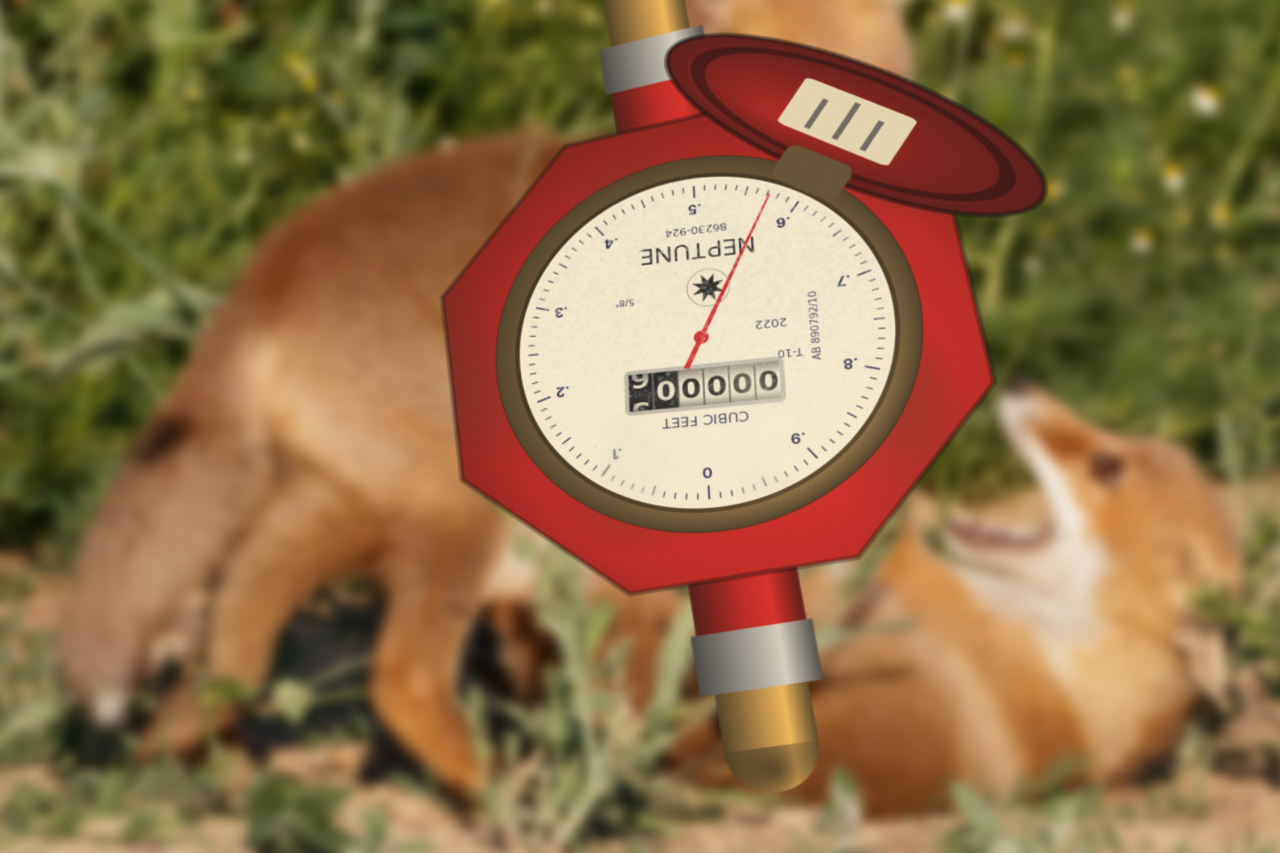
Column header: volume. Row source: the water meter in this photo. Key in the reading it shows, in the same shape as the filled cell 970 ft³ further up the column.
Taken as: 5.57 ft³
